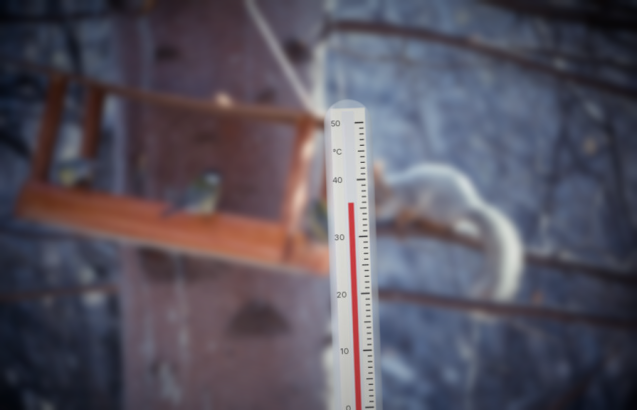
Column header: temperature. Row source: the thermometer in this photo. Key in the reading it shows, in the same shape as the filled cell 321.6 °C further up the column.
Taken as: 36 °C
